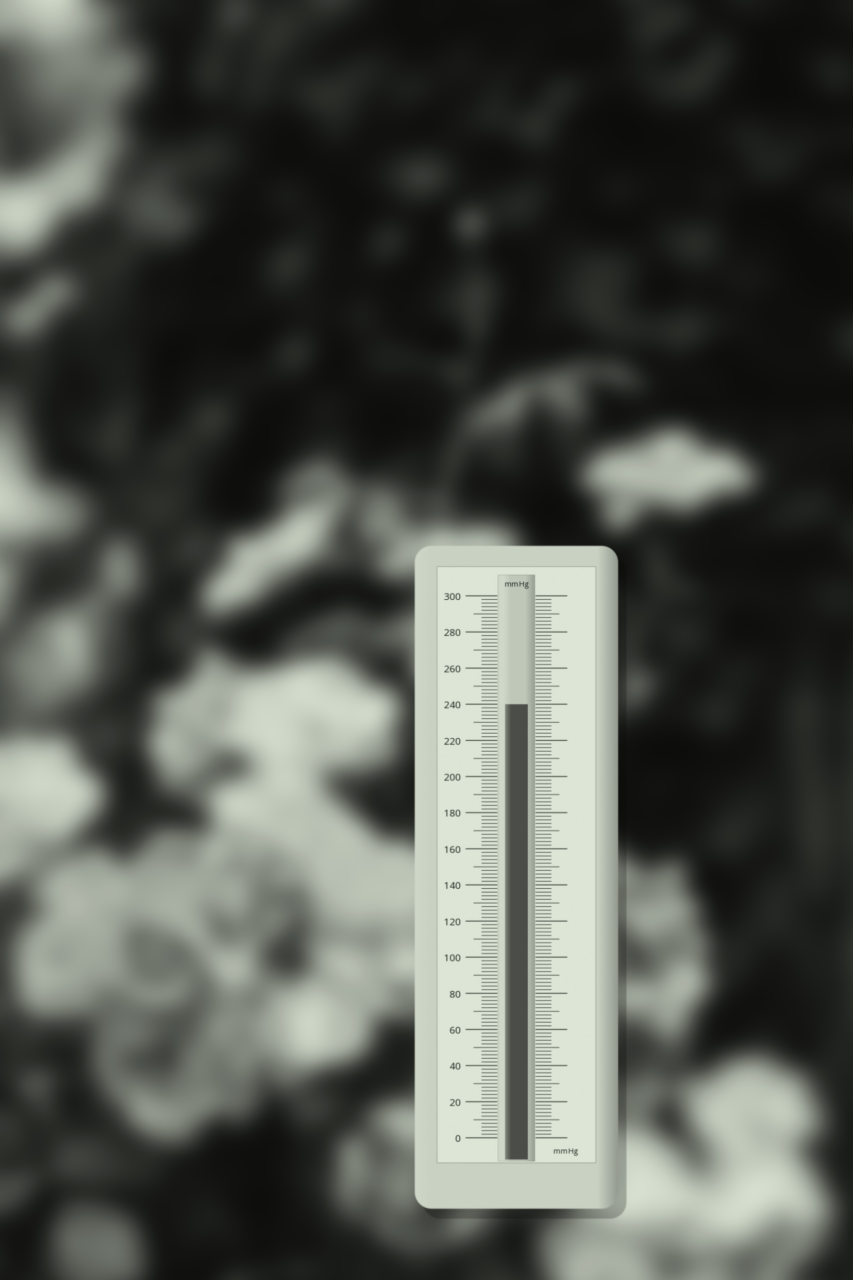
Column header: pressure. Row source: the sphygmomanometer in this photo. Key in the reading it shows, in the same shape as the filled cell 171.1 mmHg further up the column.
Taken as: 240 mmHg
